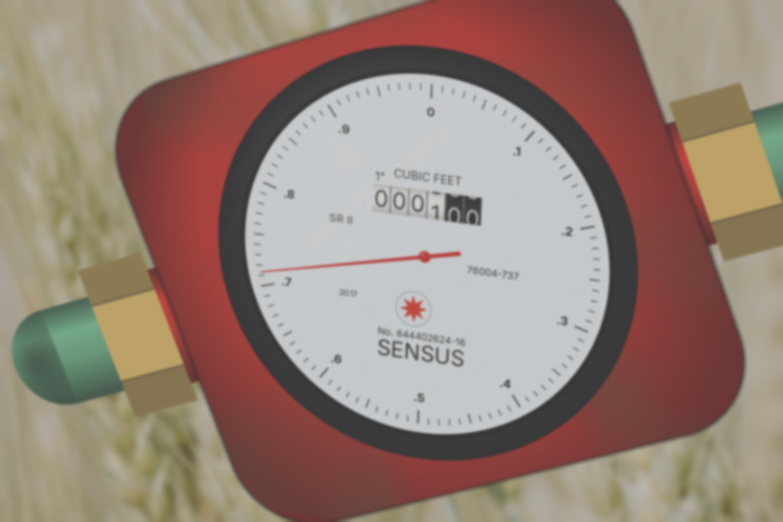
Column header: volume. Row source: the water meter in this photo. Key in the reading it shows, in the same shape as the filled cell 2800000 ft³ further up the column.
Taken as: 99.71 ft³
